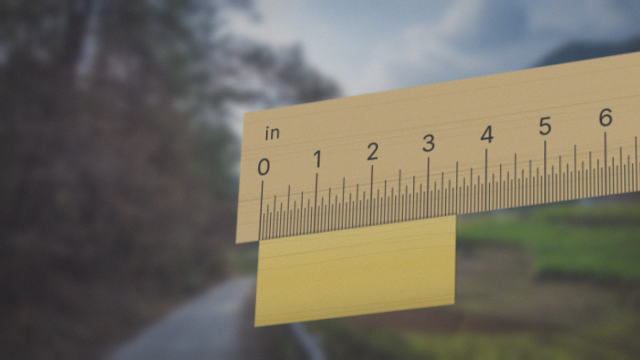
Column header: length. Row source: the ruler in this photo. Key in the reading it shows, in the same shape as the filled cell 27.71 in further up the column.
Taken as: 3.5 in
